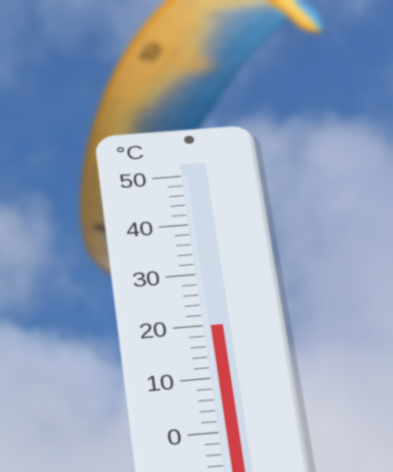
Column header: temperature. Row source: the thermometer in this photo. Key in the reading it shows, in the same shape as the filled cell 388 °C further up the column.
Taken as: 20 °C
